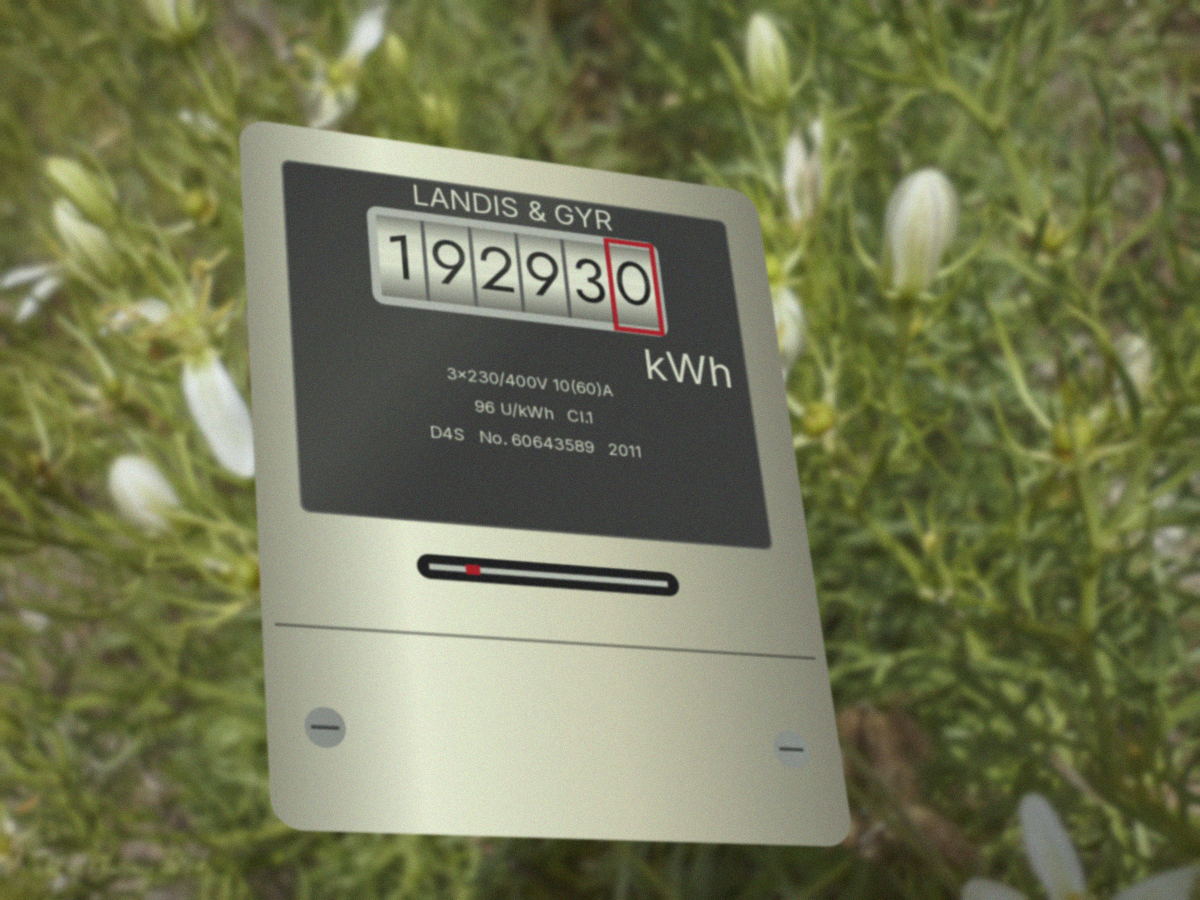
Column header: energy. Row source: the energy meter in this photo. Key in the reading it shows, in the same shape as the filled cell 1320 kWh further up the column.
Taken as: 19293.0 kWh
